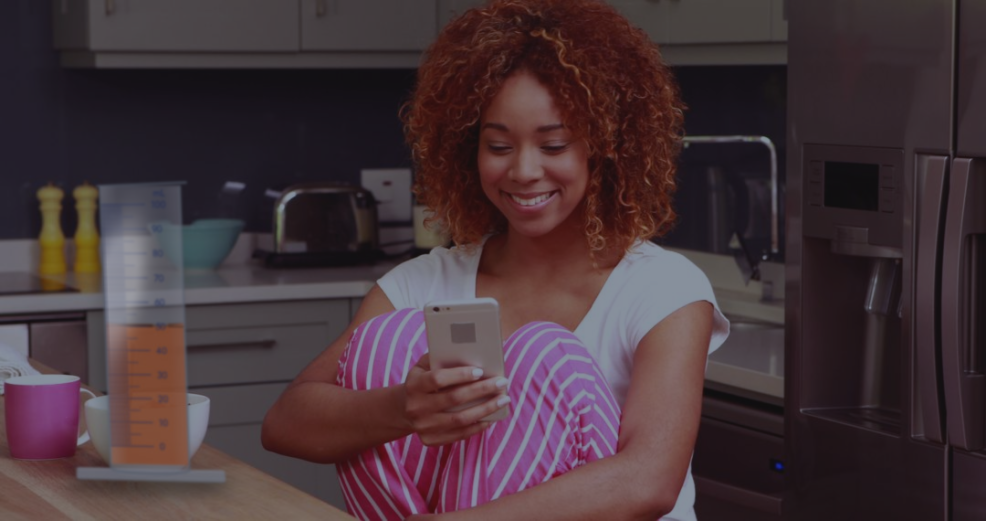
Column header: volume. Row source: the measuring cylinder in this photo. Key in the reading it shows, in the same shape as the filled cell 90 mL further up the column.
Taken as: 50 mL
